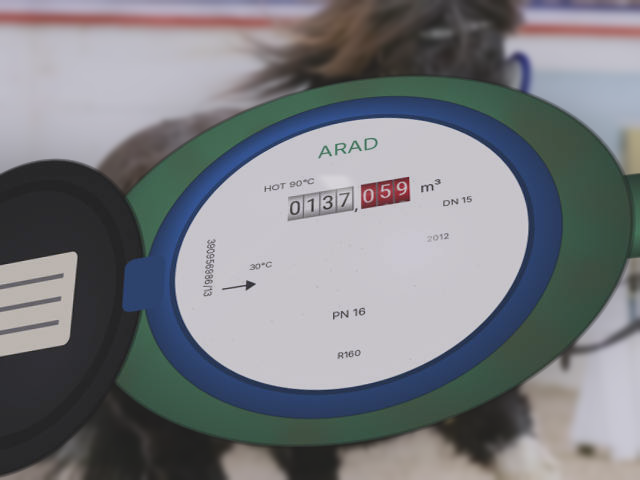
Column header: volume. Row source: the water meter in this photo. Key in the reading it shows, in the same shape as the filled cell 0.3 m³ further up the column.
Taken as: 137.059 m³
